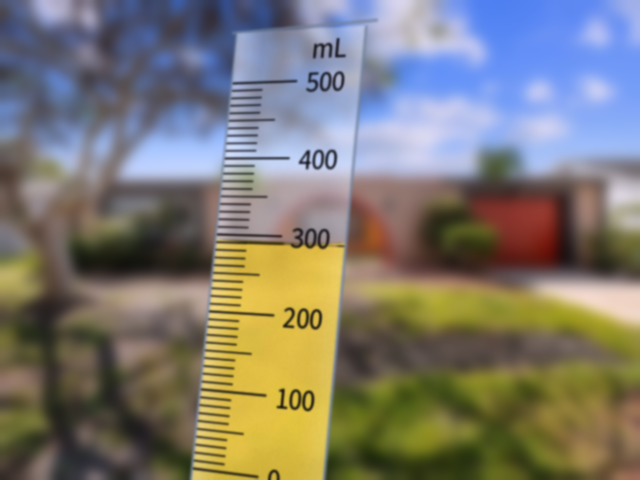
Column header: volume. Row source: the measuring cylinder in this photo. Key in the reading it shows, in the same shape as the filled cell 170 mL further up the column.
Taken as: 290 mL
